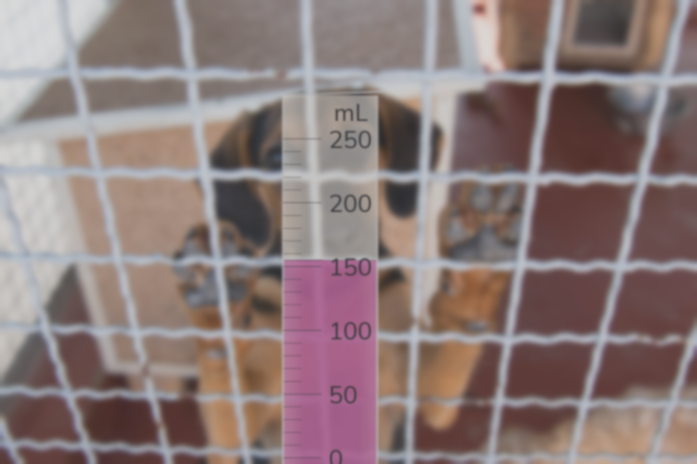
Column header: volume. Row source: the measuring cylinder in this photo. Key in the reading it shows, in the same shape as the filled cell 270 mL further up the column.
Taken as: 155 mL
